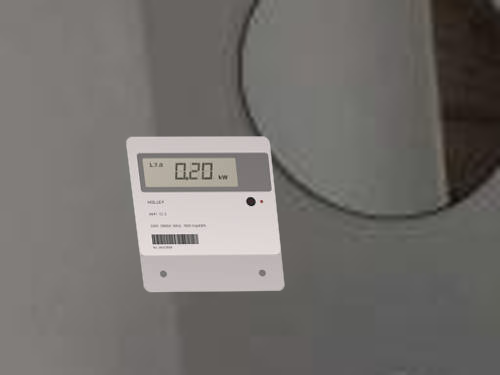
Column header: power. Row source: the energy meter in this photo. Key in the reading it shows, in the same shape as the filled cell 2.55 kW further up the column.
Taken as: 0.20 kW
